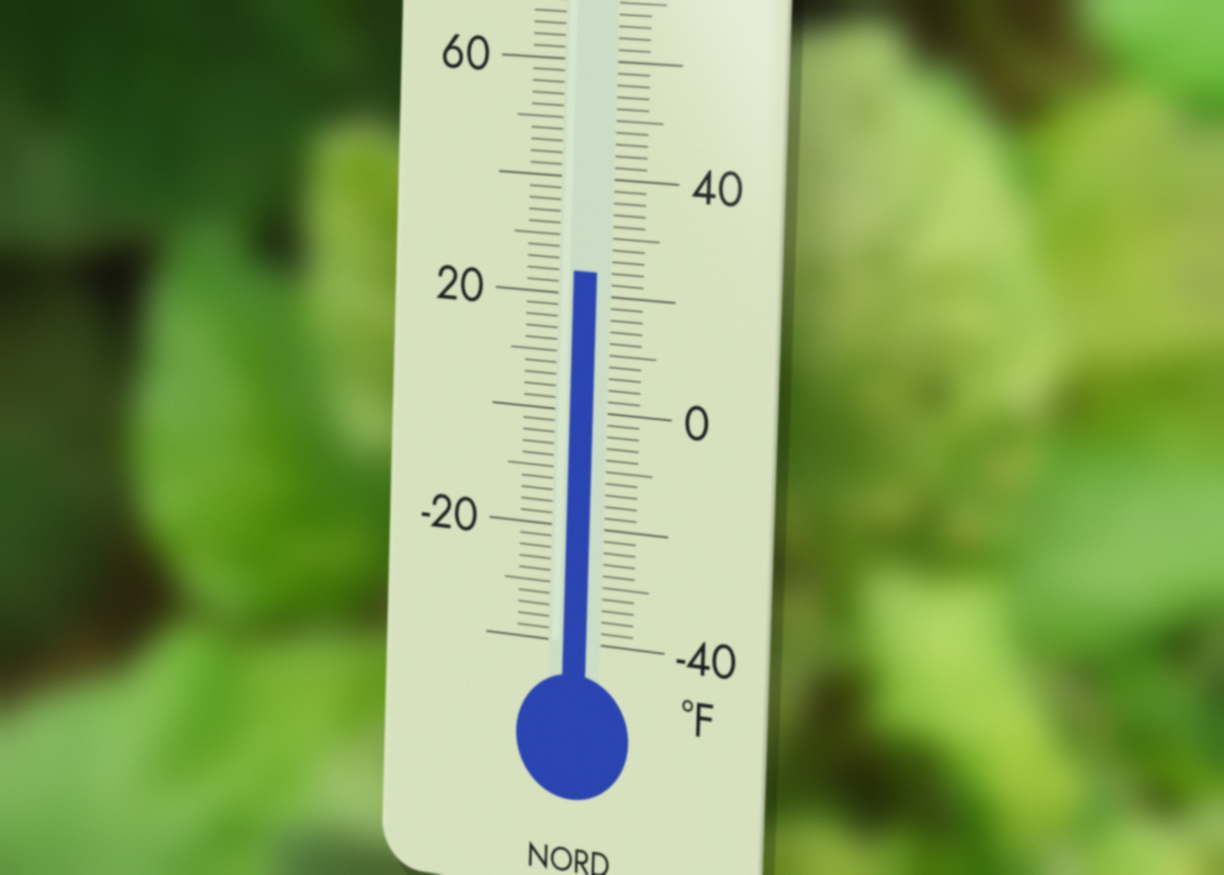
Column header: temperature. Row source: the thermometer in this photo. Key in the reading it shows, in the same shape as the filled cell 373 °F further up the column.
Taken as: 24 °F
